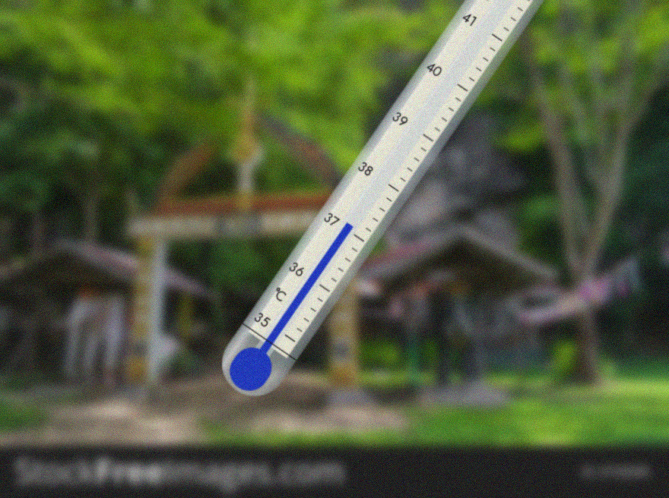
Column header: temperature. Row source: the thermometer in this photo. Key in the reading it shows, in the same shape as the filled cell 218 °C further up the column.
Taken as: 37.1 °C
